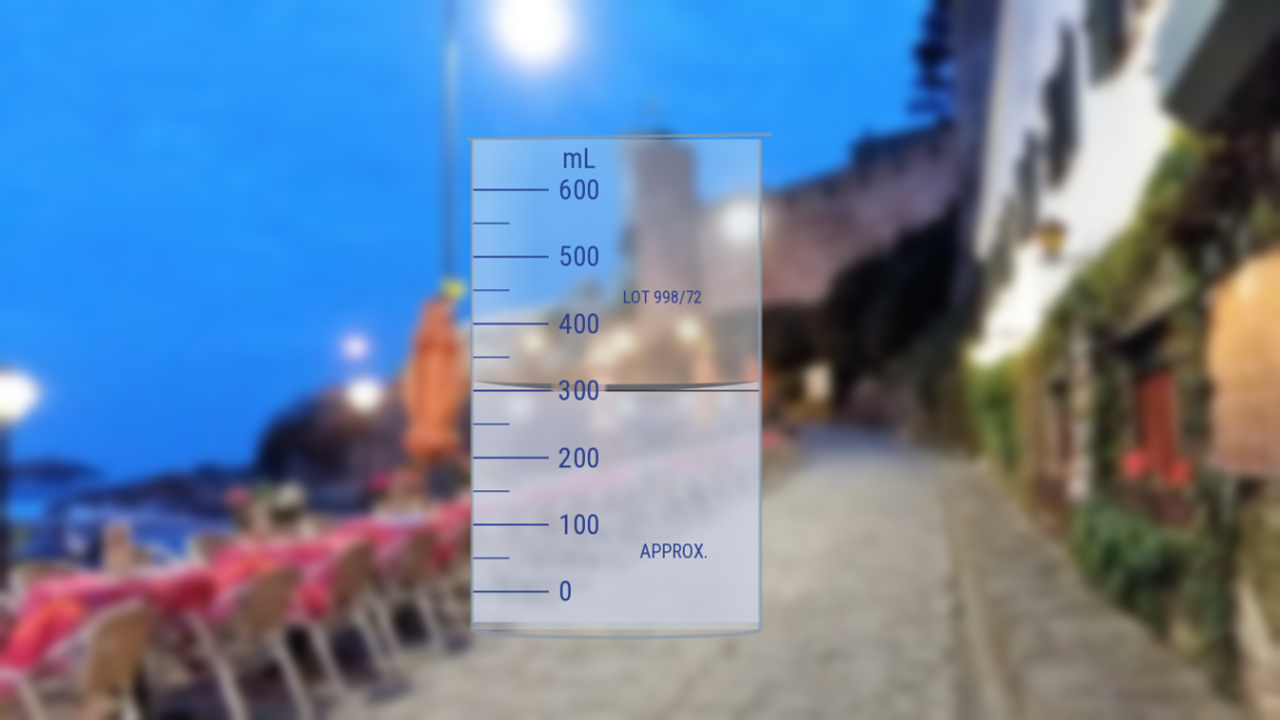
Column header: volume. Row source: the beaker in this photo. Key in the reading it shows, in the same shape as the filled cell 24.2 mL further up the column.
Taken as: 300 mL
